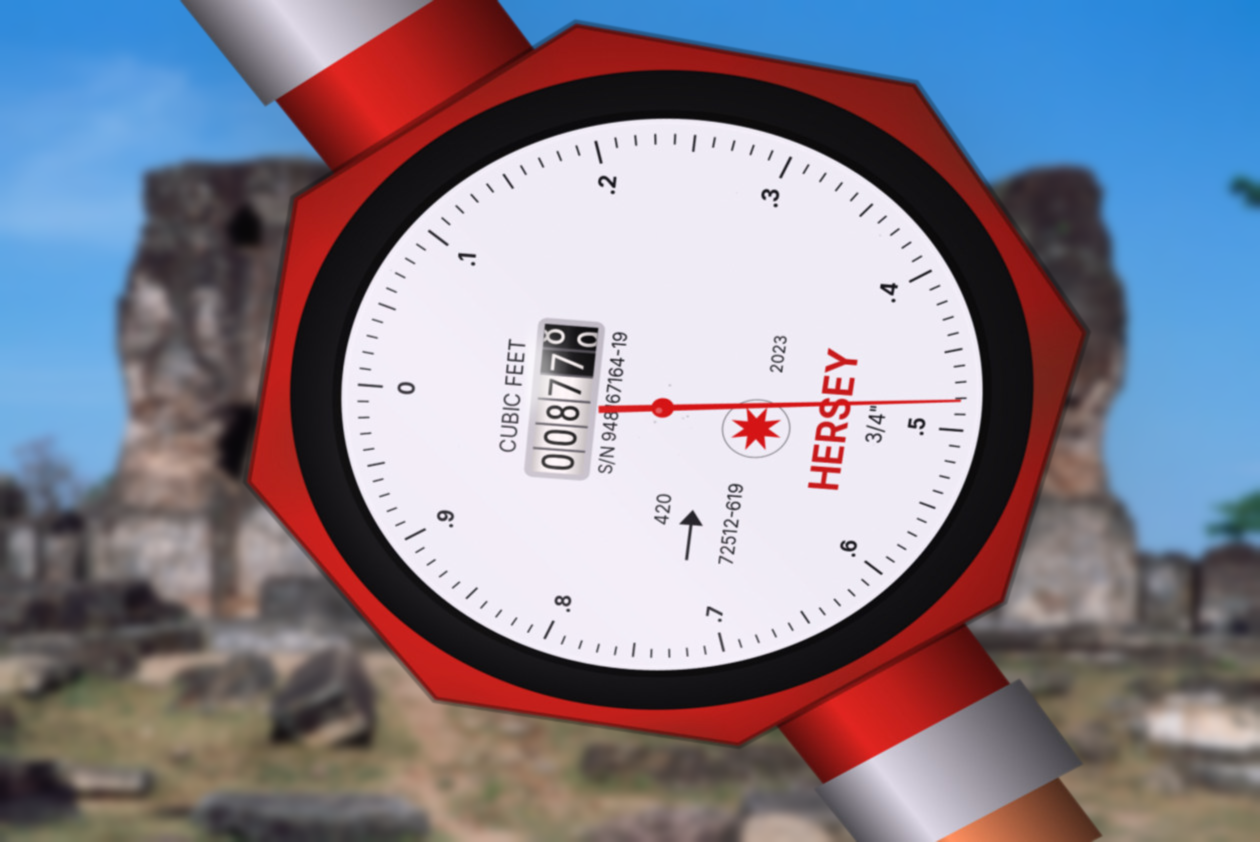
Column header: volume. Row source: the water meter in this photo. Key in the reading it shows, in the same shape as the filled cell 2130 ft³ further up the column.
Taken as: 8778.48 ft³
